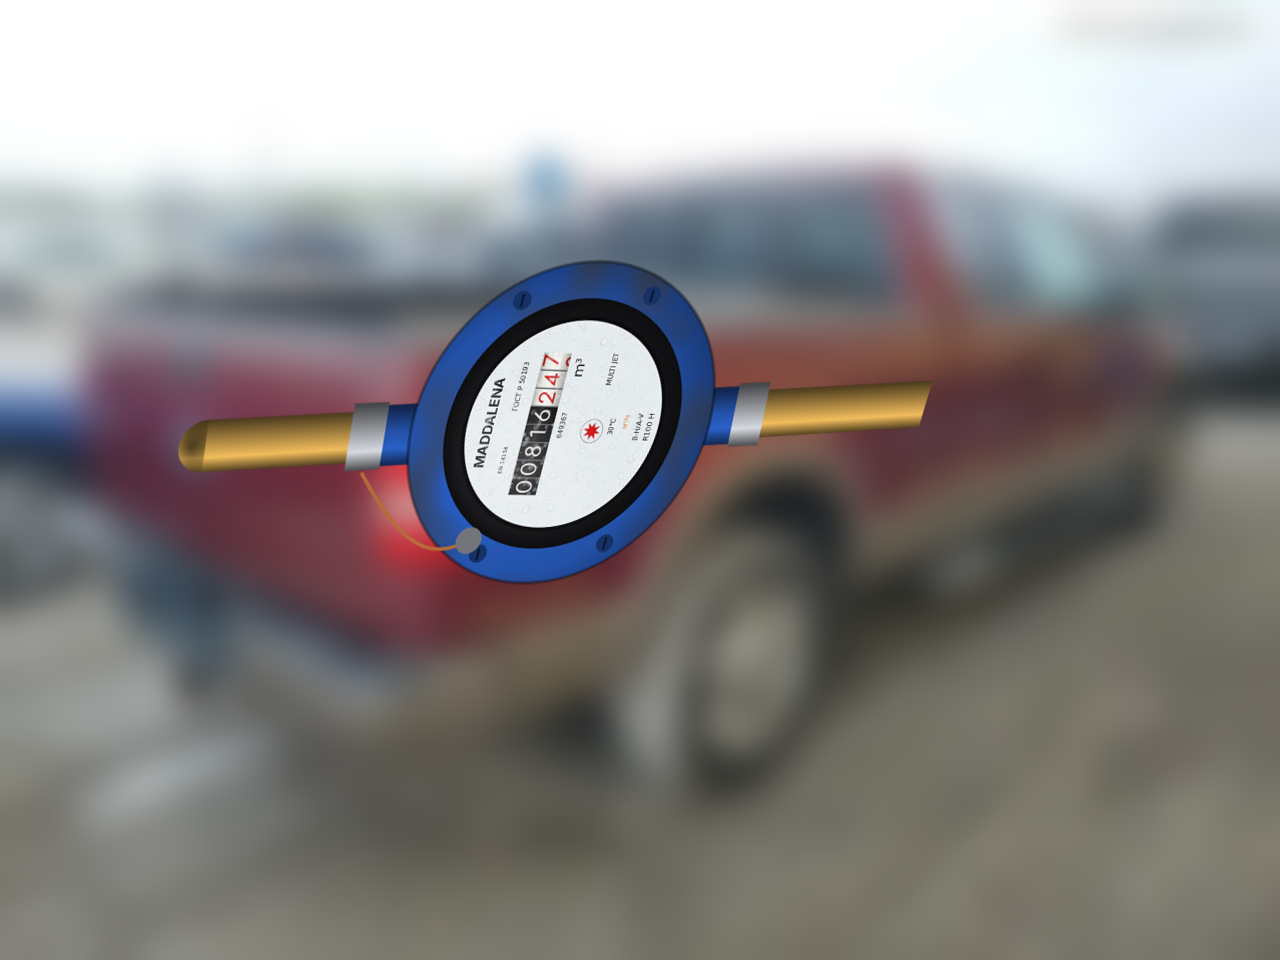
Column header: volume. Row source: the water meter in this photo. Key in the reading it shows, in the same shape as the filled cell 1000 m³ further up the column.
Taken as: 816.247 m³
